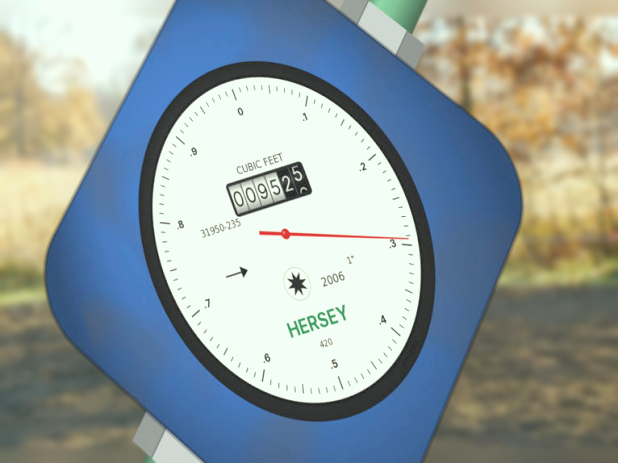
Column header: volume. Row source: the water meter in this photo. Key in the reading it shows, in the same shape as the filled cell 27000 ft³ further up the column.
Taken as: 9525.29 ft³
